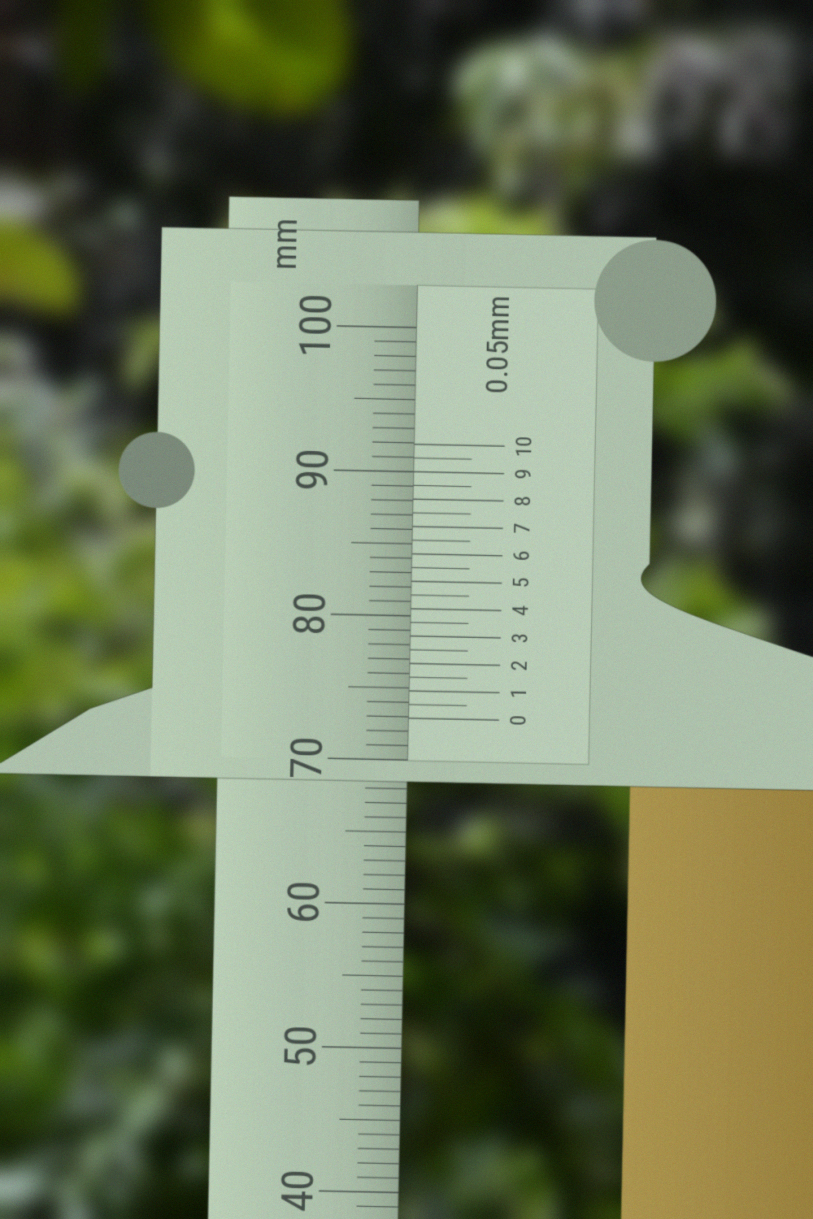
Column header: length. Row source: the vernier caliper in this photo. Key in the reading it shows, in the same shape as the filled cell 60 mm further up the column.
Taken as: 72.9 mm
